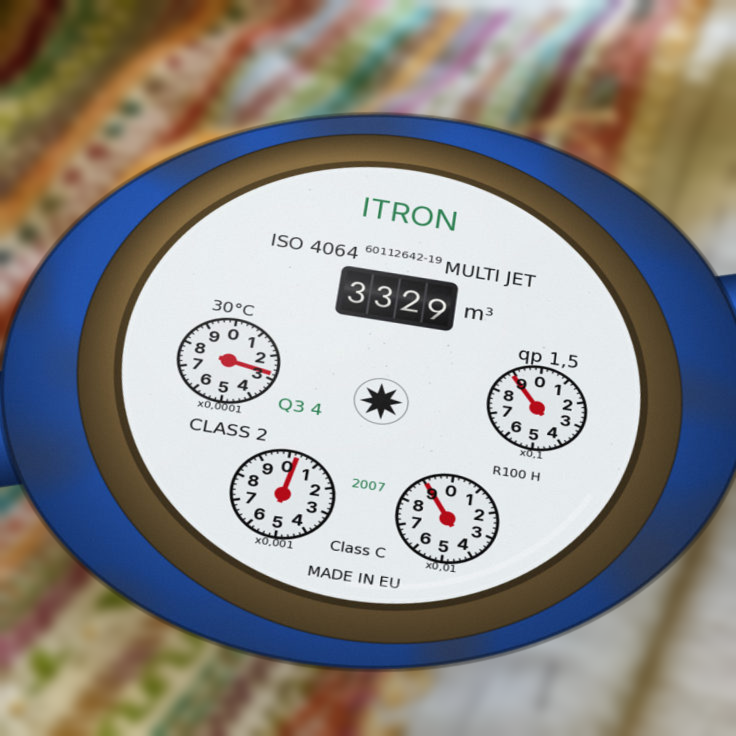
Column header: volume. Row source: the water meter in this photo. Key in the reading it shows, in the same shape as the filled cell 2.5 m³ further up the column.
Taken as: 3328.8902 m³
